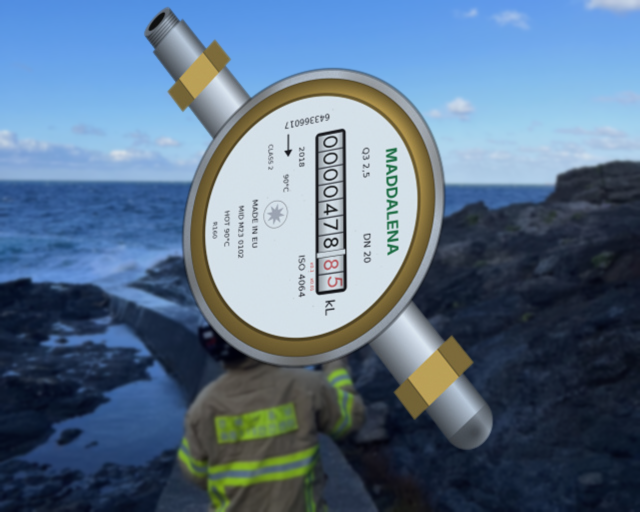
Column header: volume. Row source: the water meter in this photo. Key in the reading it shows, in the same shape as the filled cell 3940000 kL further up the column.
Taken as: 478.85 kL
